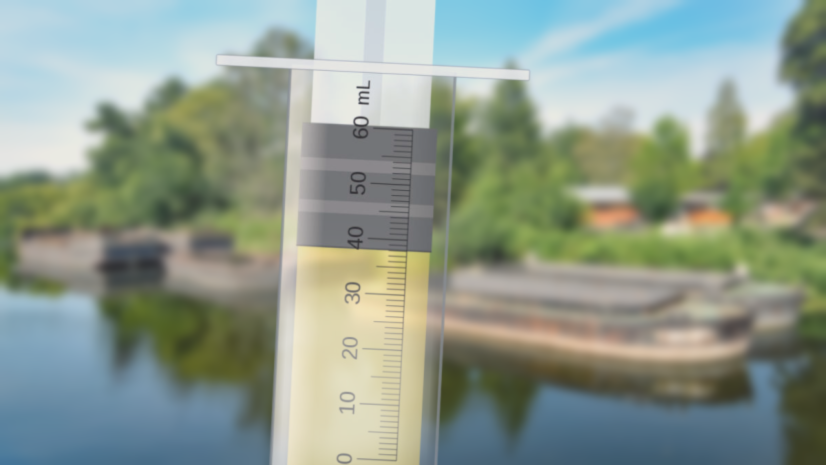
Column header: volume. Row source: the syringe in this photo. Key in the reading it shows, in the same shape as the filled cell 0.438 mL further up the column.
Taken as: 38 mL
